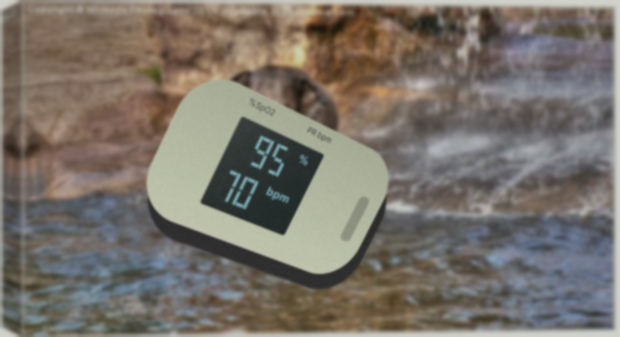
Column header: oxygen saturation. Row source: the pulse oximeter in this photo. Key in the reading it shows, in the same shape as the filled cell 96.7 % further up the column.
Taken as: 95 %
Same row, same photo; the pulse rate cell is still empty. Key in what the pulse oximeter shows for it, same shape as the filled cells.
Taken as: 70 bpm
